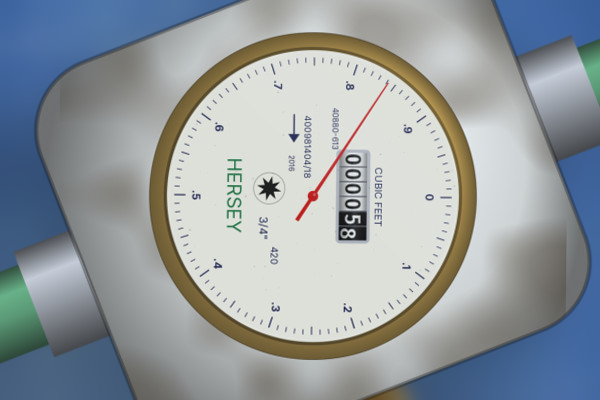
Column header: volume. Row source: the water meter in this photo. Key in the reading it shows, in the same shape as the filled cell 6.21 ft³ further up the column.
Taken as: 57.84 ft³
